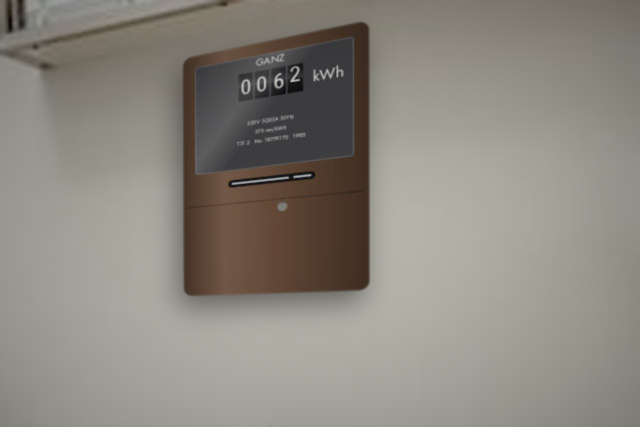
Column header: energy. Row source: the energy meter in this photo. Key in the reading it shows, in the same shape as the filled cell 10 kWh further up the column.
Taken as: 62 kWh
